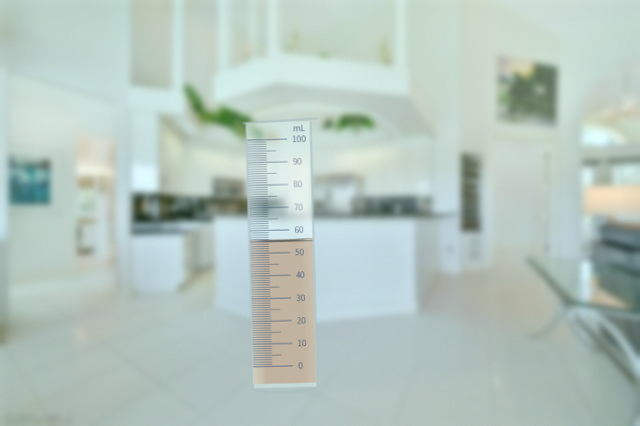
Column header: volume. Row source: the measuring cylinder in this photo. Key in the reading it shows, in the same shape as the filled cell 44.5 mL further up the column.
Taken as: 55 mL
